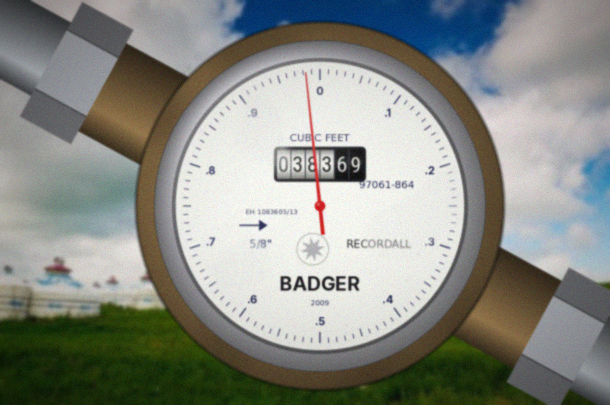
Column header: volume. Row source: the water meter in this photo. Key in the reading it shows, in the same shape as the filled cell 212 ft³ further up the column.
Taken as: 38368.98 ft³
